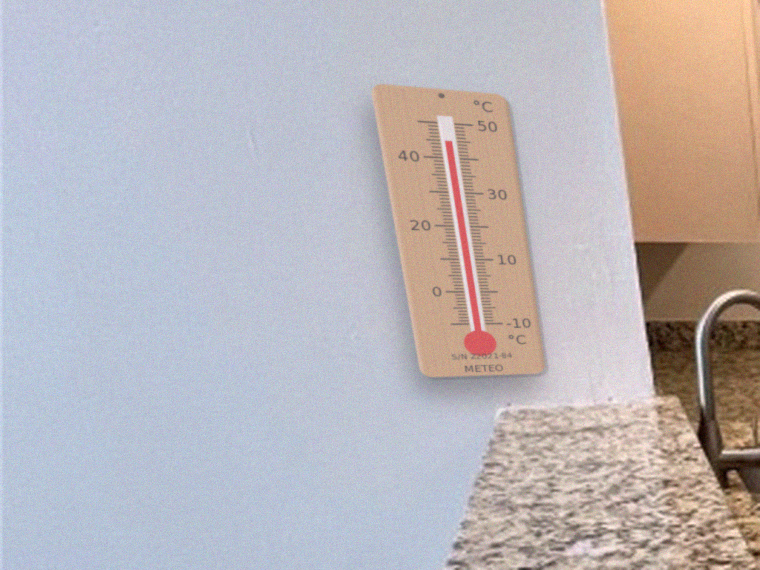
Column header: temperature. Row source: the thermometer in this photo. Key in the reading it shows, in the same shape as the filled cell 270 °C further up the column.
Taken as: 45 °C
